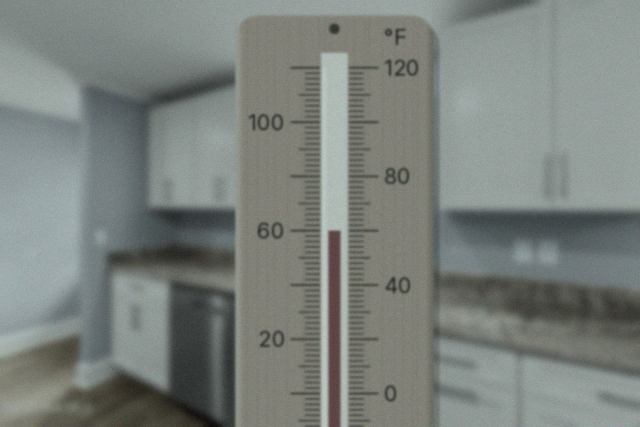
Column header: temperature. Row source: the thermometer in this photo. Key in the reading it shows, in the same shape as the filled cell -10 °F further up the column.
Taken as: 60 °F
